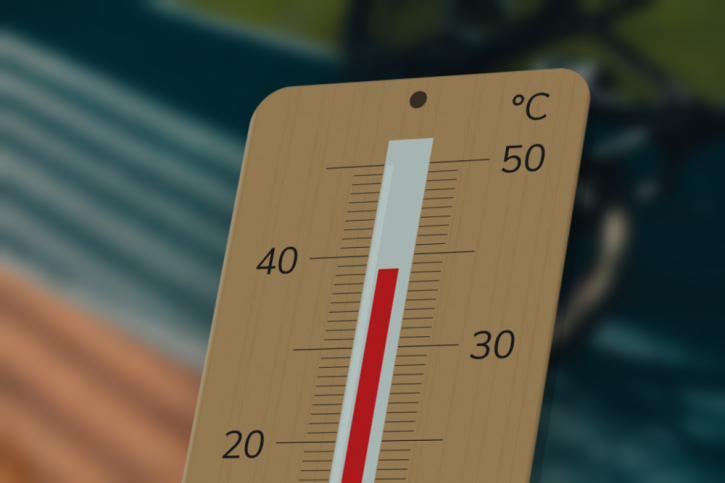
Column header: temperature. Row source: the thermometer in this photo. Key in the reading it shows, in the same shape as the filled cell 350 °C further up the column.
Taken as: 38.5 °C
